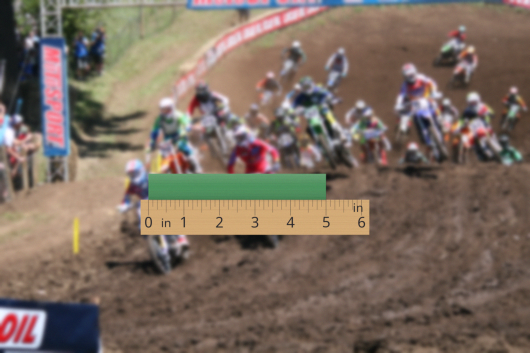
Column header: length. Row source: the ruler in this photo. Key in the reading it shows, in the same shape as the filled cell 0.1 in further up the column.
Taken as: 5 in
